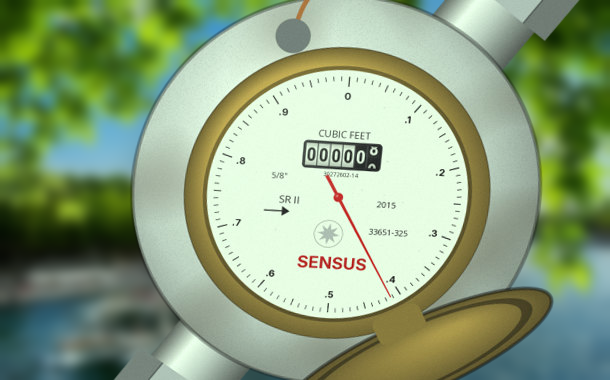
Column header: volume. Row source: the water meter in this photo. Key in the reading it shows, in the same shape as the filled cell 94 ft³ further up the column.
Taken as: 8.41 ft³
